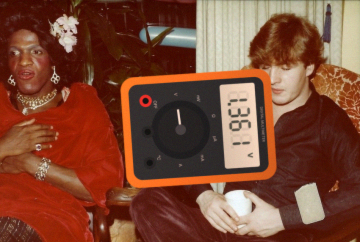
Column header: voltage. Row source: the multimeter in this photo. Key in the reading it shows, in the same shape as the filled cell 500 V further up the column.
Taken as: 1.361 V
